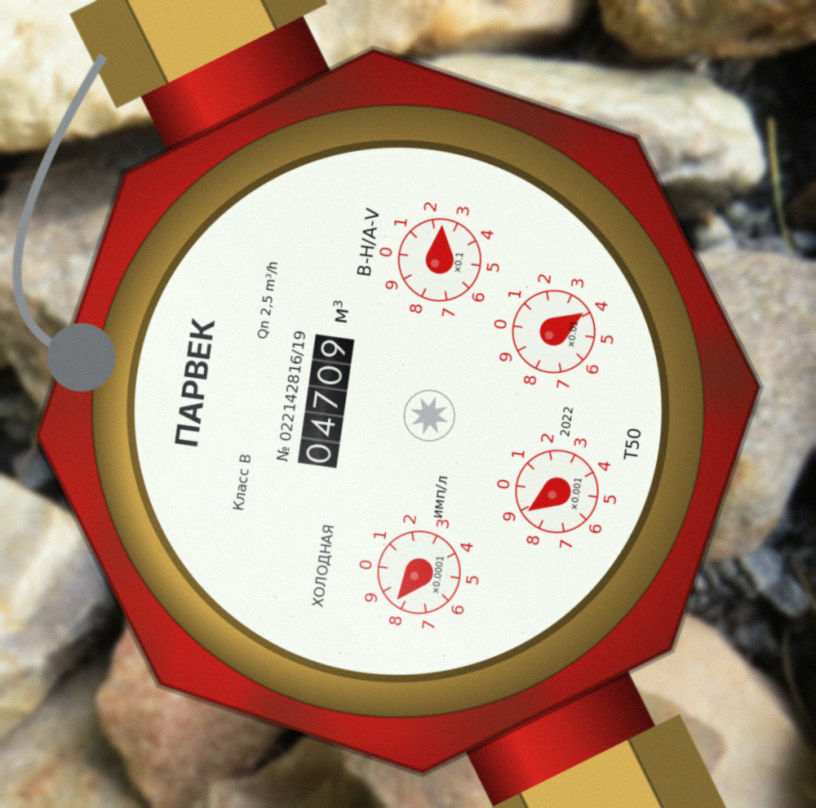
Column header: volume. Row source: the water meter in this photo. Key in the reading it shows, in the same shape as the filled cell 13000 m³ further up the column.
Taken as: 4709.2388 m³
